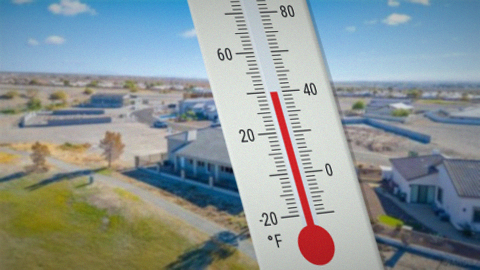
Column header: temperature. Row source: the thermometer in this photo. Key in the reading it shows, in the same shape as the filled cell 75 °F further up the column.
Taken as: 40 °F
